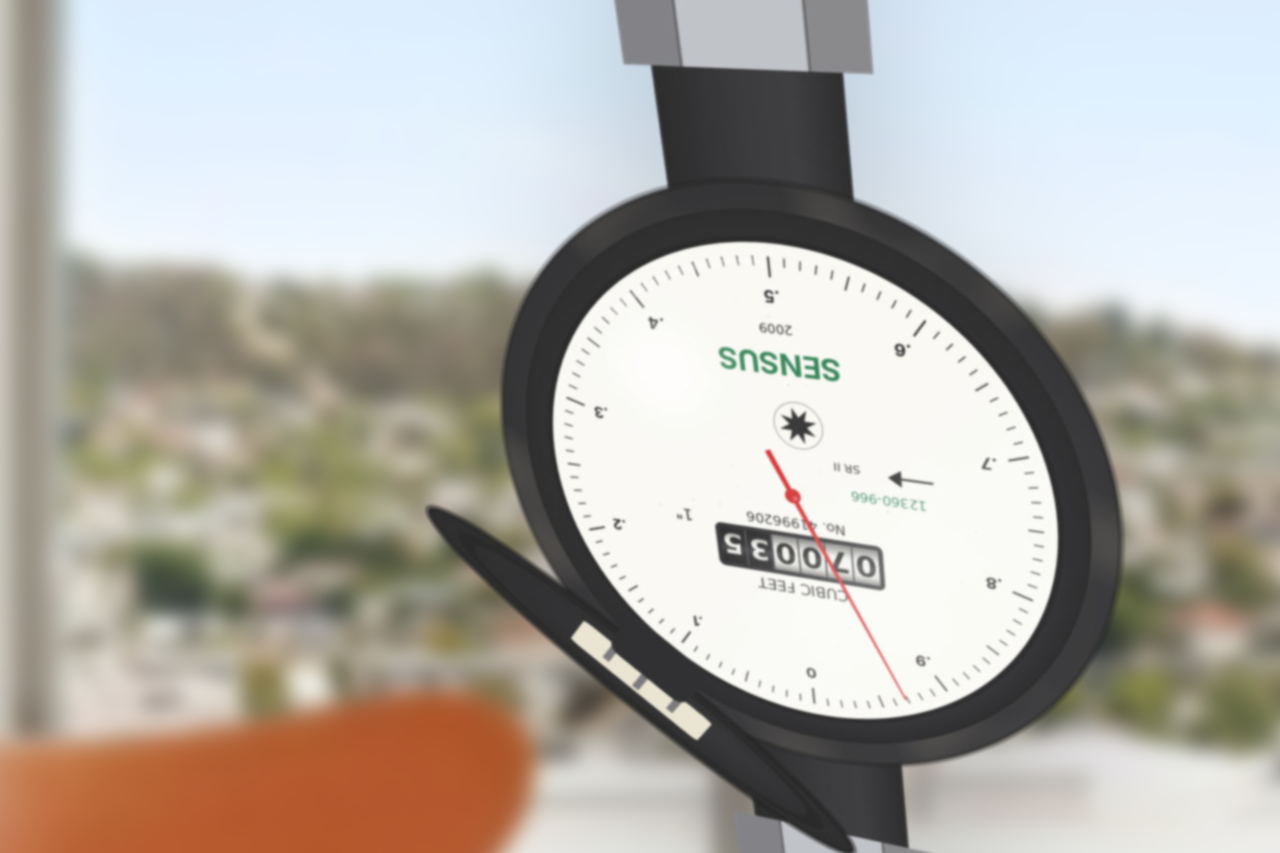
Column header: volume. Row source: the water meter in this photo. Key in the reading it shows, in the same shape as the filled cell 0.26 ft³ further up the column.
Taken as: 70034.93 ft³
